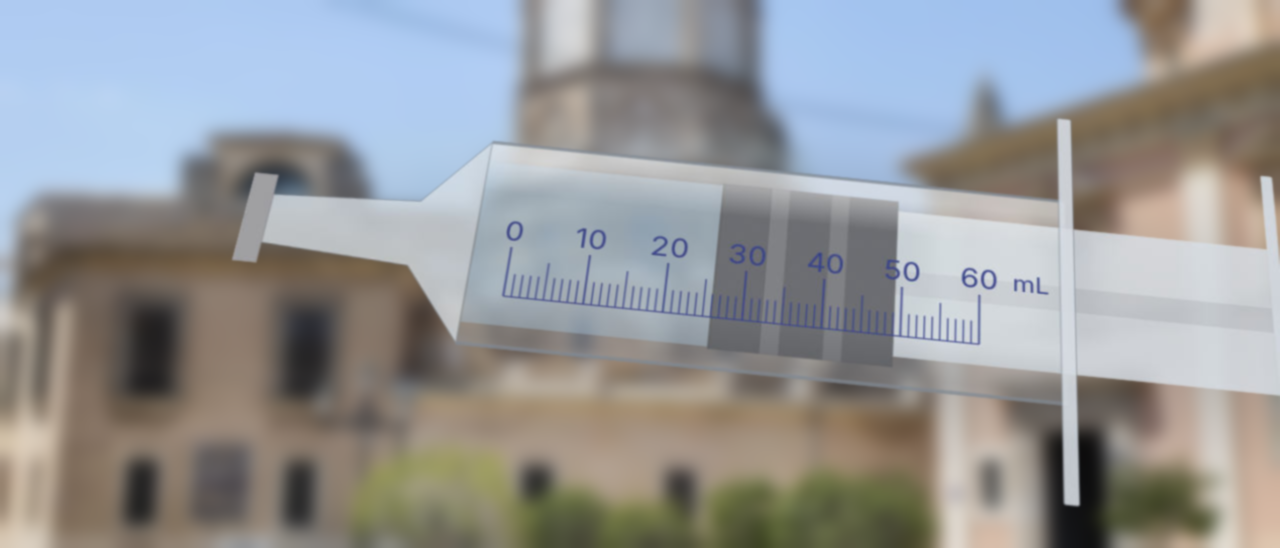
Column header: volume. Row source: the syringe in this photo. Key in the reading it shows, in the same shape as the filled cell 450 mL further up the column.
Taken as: 26 mL
